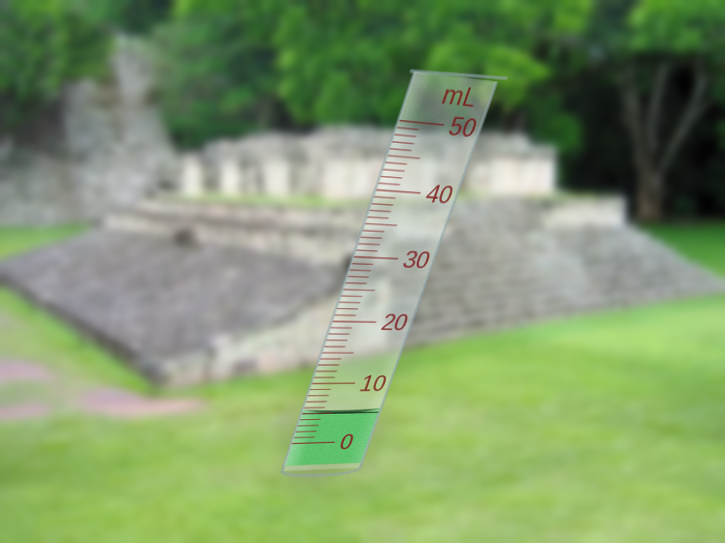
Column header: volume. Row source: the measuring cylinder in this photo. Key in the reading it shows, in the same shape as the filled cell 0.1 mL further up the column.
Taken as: 5 mL
